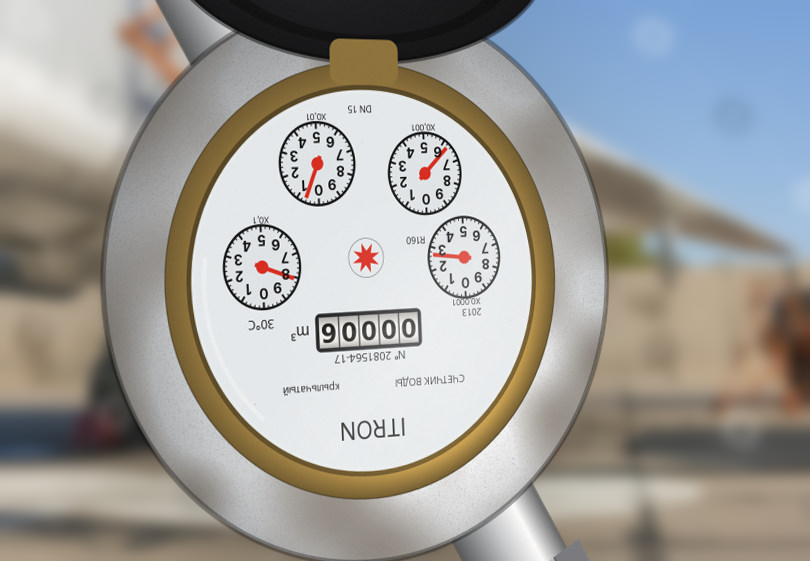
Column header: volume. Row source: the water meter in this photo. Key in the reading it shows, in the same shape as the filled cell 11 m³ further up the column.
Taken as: 6.8062 m³
